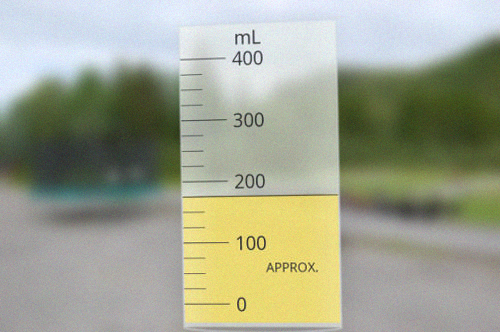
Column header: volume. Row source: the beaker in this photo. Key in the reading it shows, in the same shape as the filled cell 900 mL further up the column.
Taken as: 175 mL
